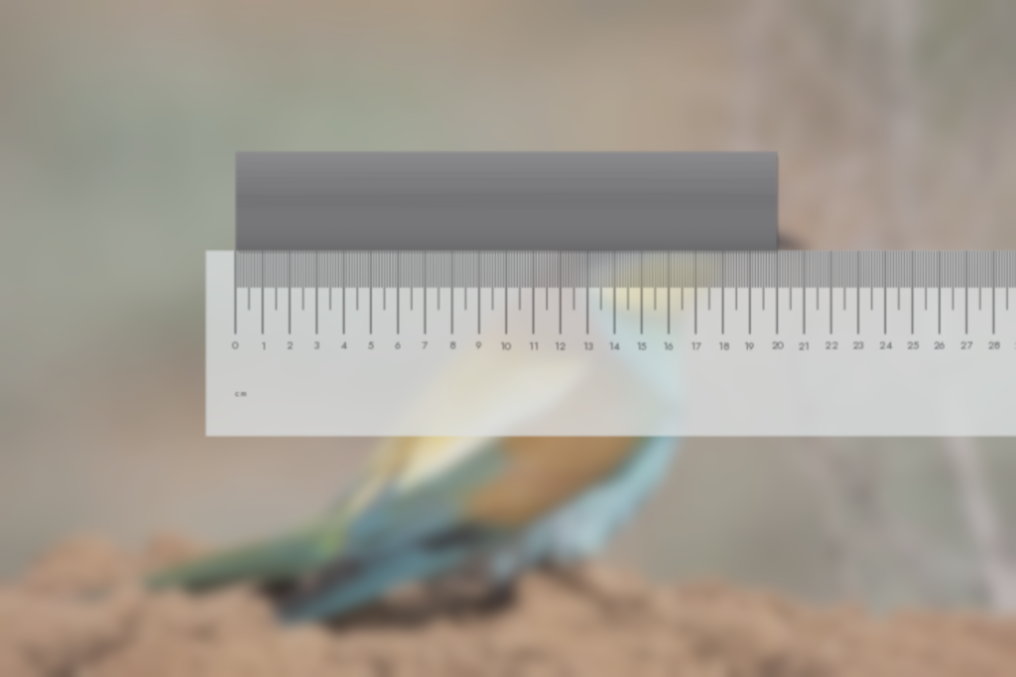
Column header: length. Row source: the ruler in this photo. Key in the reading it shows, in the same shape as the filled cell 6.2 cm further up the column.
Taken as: 20 cm
